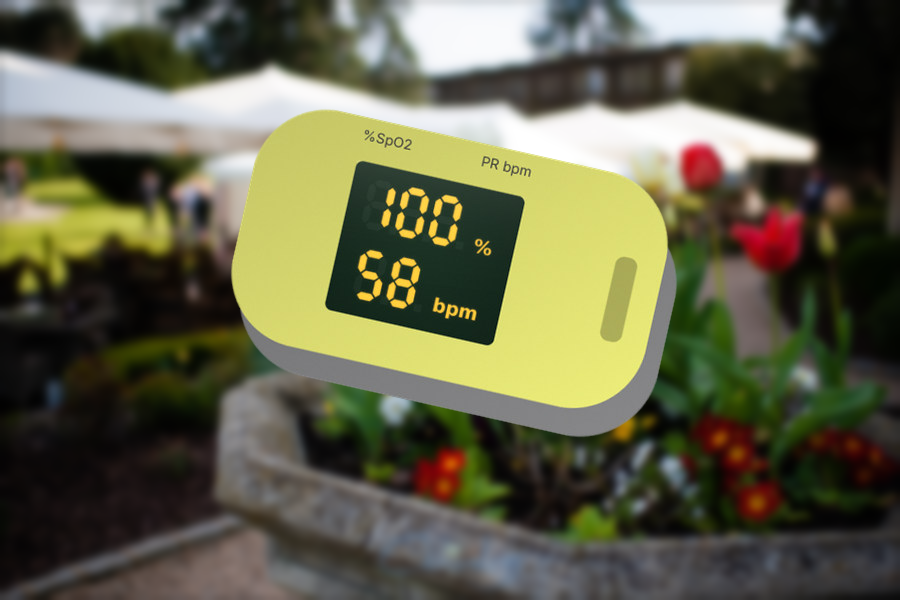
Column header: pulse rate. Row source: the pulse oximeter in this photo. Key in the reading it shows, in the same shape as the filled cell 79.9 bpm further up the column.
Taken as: 58 bpm
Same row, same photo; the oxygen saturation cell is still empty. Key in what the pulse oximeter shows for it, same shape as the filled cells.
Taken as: 100 %
